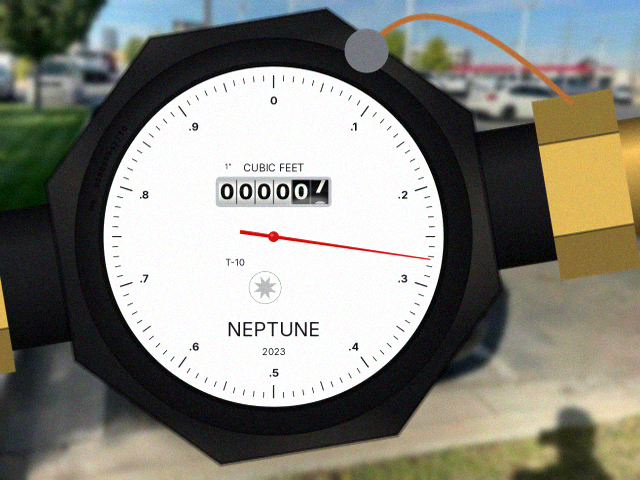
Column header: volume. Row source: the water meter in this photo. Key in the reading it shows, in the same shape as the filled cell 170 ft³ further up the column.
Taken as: 7.27 ft³
